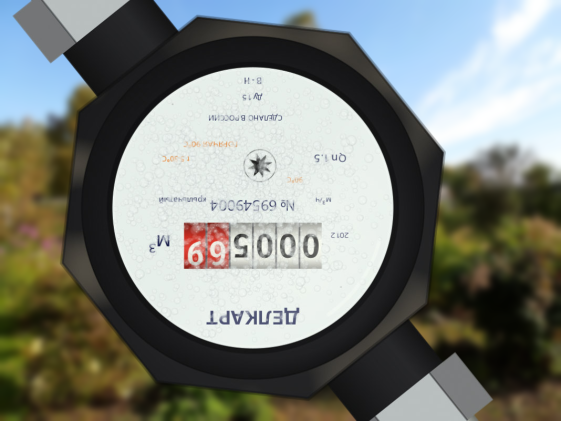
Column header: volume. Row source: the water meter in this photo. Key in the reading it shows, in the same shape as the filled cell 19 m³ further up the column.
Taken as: 5.69 m³
